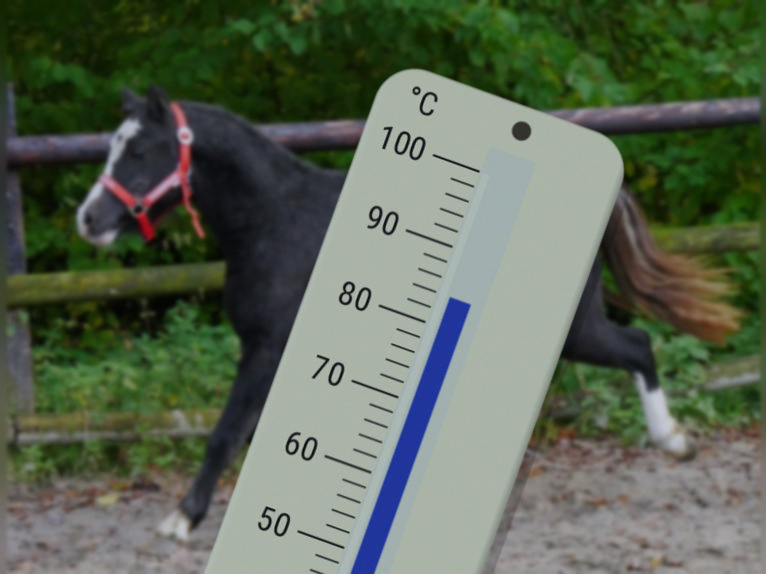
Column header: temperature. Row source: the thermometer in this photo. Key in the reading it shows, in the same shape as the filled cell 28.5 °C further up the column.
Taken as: 84 °C
